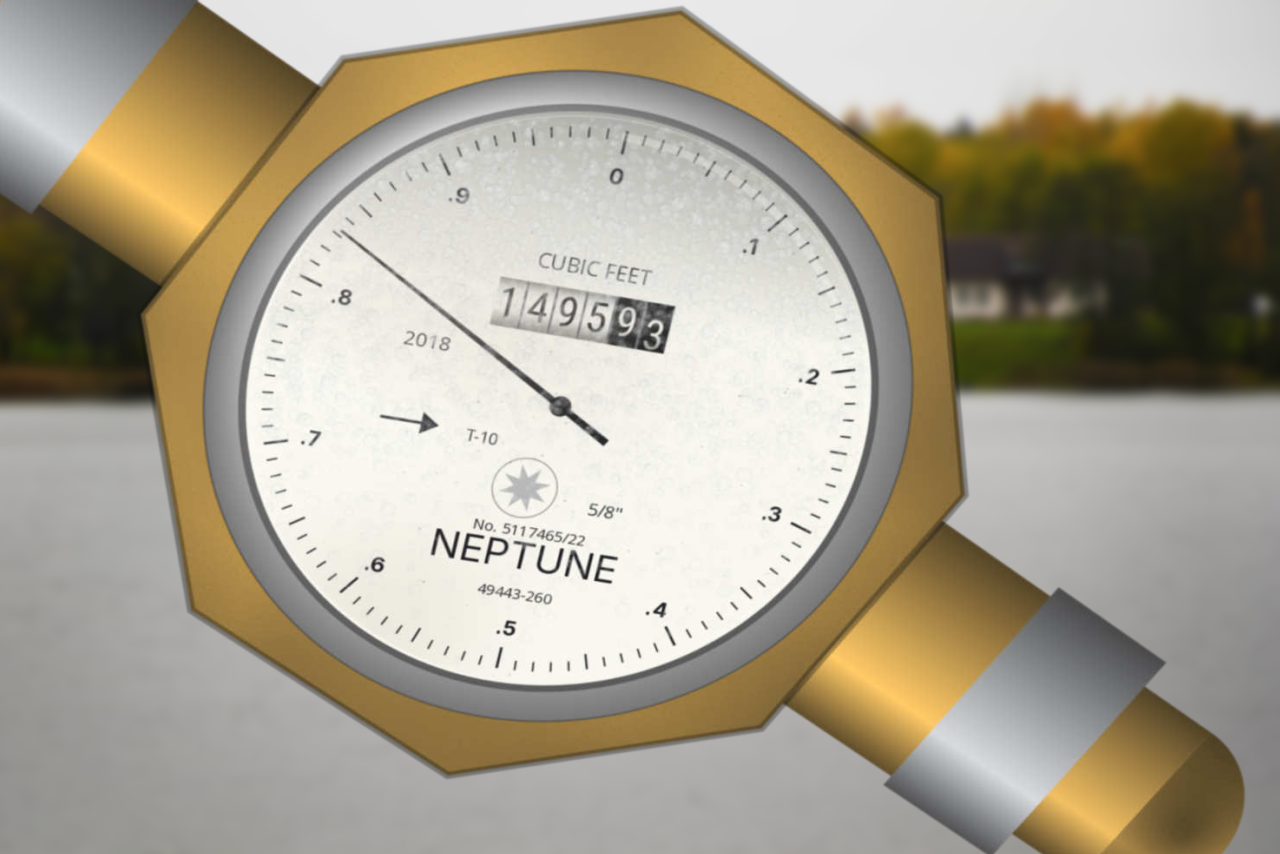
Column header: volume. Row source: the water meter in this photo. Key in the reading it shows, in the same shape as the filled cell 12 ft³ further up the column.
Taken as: 149592.83 ft³
